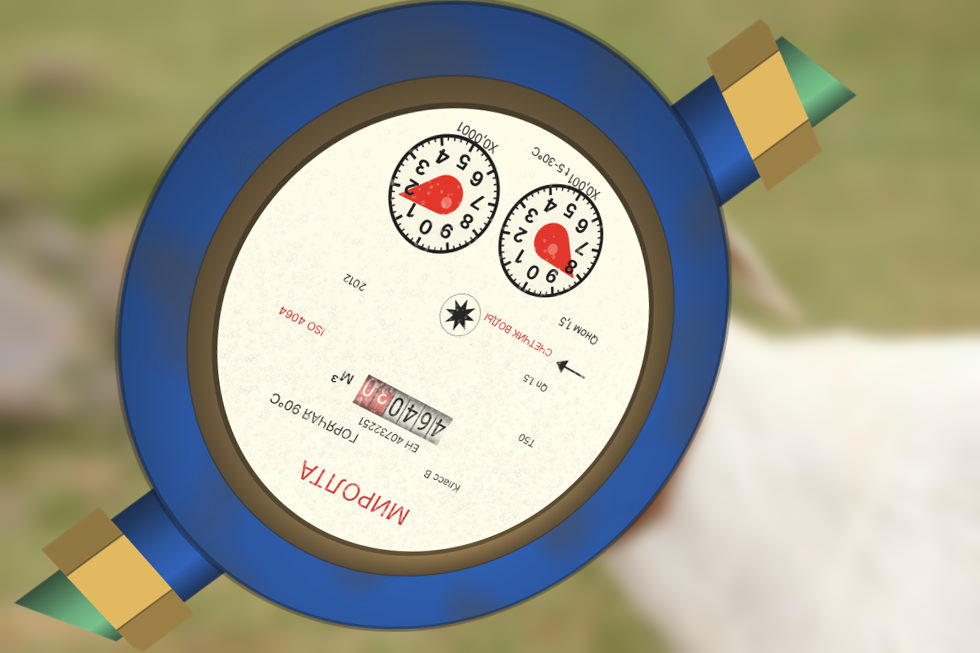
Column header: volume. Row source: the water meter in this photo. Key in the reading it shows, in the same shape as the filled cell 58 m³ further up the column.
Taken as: 4640.2981 m³
